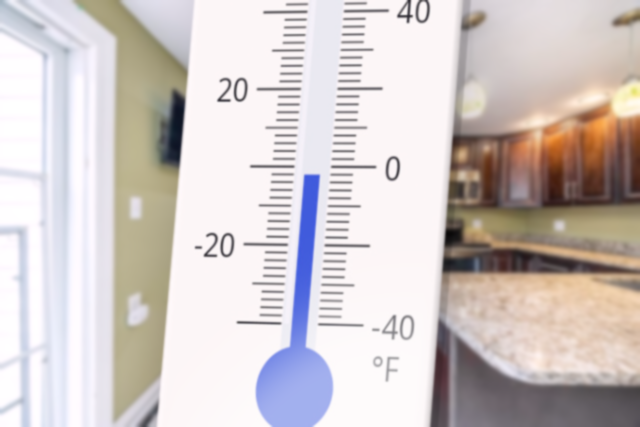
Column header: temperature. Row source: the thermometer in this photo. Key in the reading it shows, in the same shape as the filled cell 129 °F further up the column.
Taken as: -2 °F
